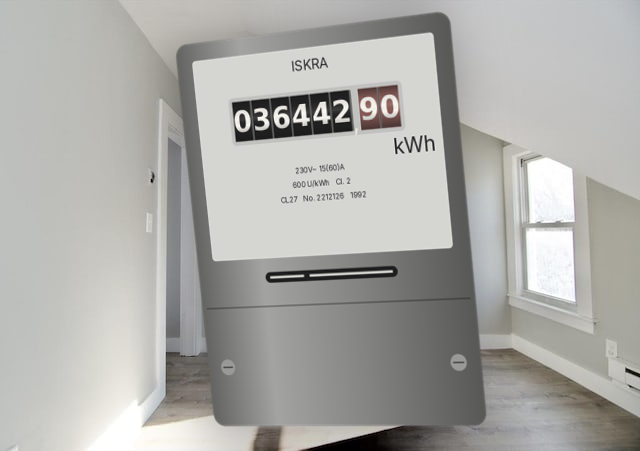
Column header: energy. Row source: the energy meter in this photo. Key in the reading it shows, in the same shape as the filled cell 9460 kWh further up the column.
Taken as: 36442.90 kWh
